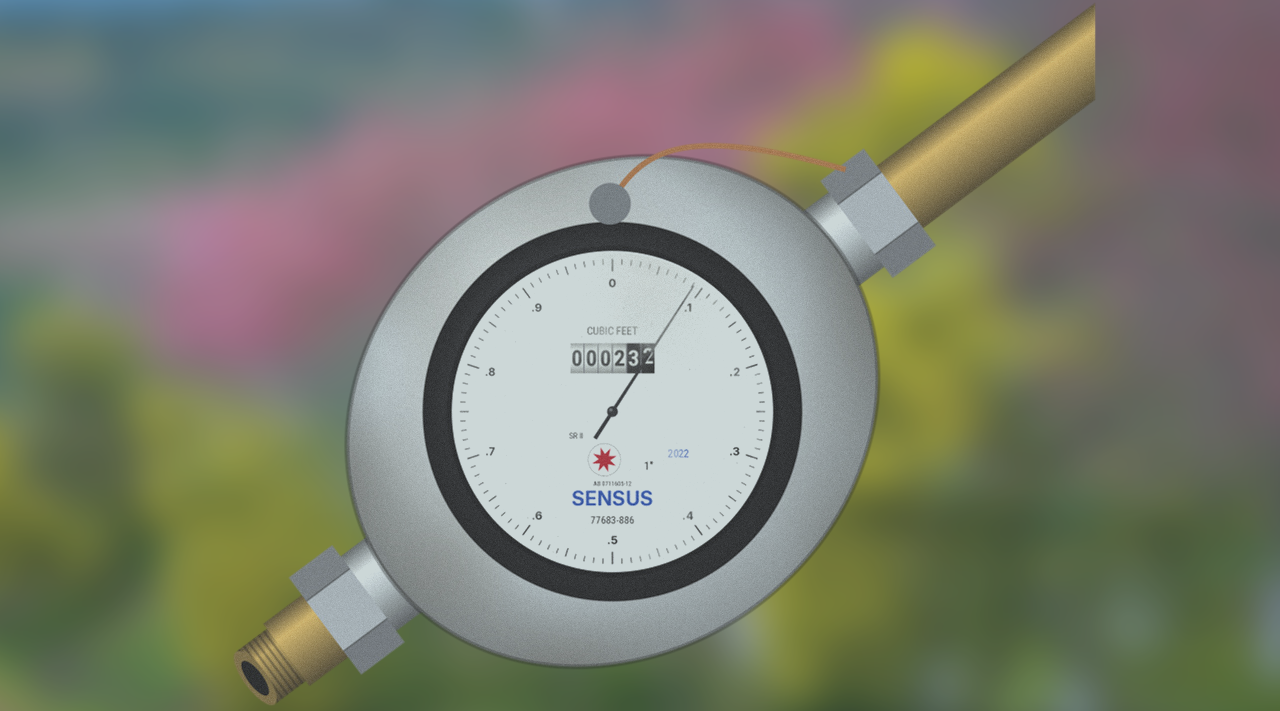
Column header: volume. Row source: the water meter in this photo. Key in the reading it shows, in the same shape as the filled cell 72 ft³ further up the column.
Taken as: 232.09 ft³
